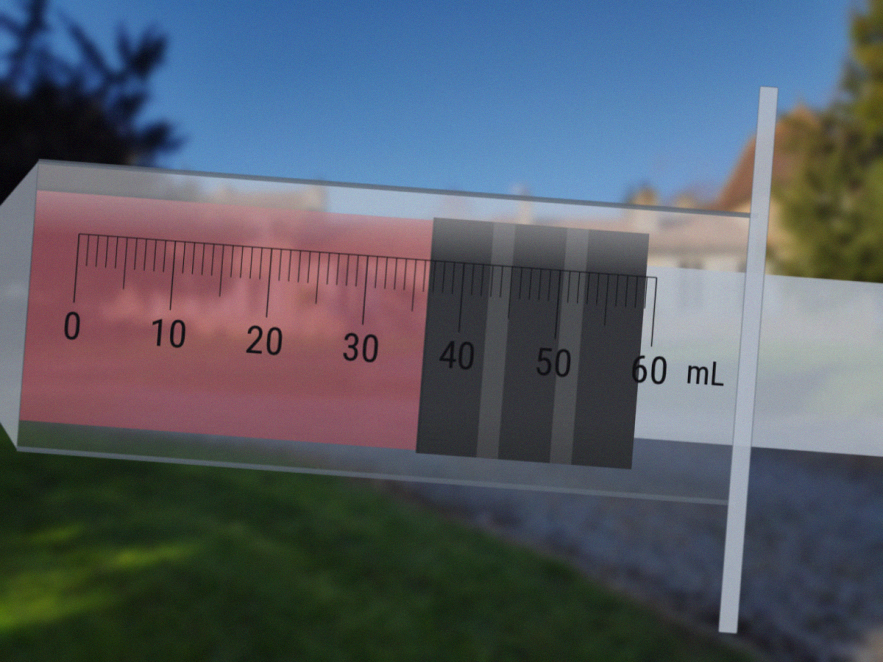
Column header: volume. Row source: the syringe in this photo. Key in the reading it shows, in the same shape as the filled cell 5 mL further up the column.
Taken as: 36.5 mL
